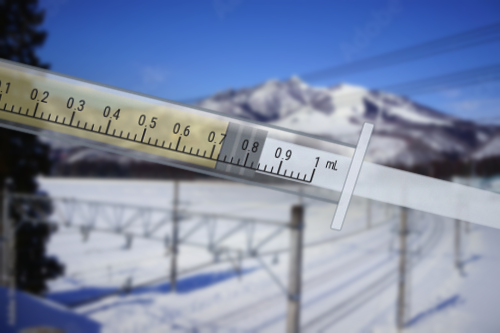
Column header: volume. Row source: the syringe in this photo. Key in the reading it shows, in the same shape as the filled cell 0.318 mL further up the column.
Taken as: 0.72 mL
